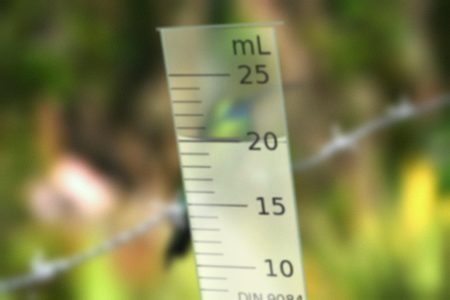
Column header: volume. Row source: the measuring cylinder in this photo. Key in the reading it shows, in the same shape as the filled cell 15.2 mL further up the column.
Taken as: 20 mL
